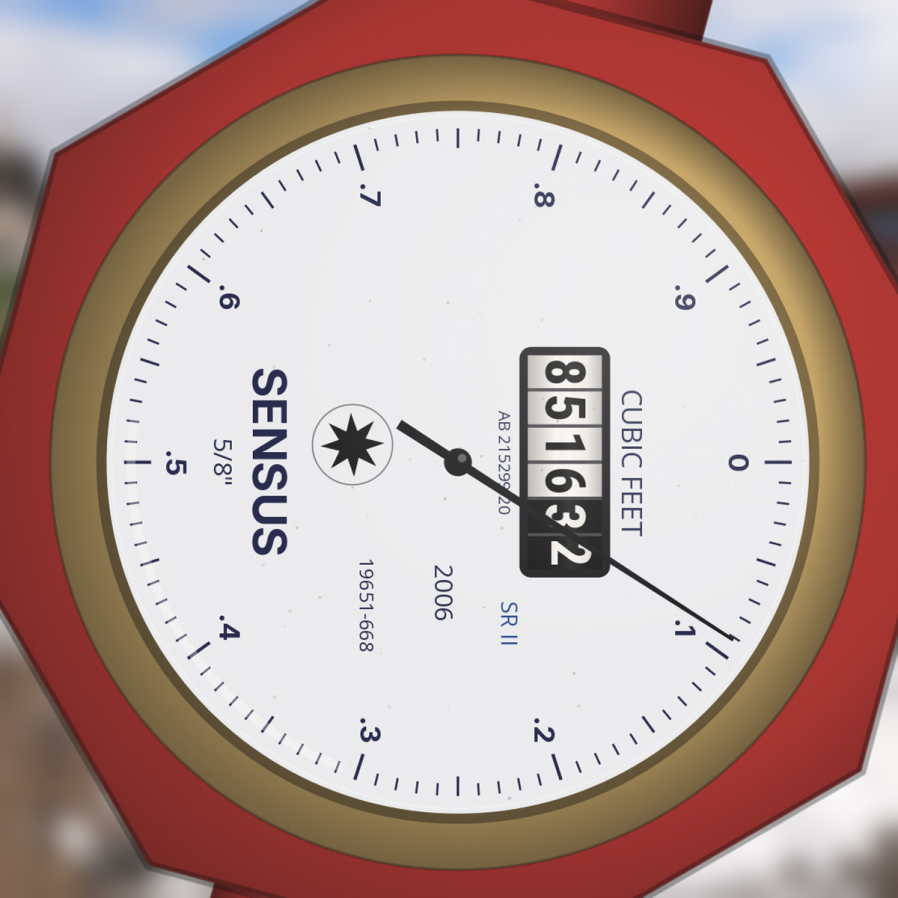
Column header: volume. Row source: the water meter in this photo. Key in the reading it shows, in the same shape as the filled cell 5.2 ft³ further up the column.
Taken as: 851632.09 ft³
